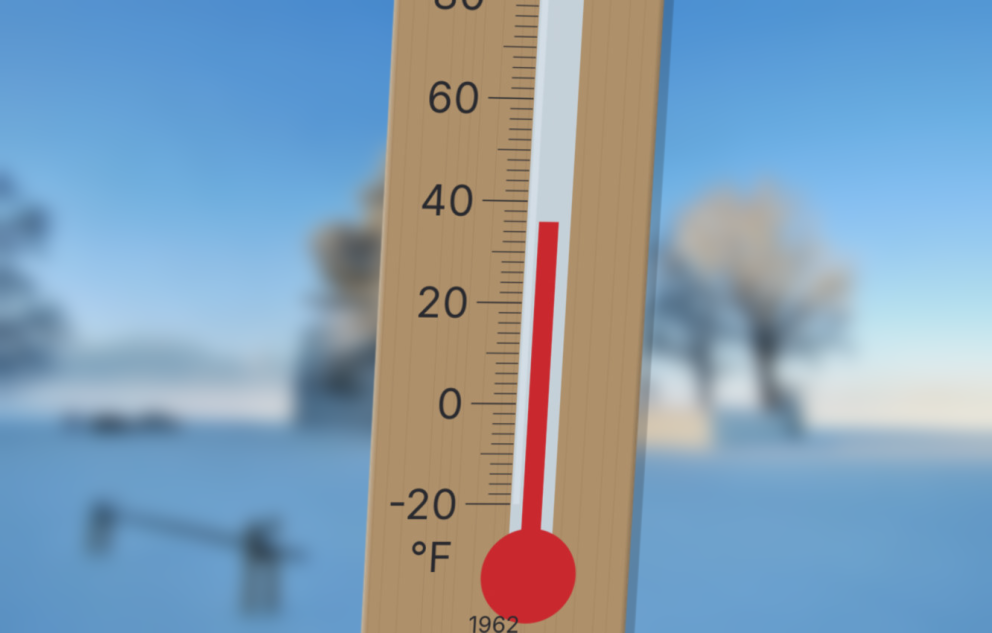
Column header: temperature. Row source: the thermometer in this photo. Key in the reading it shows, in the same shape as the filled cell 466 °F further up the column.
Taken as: 36 °F
